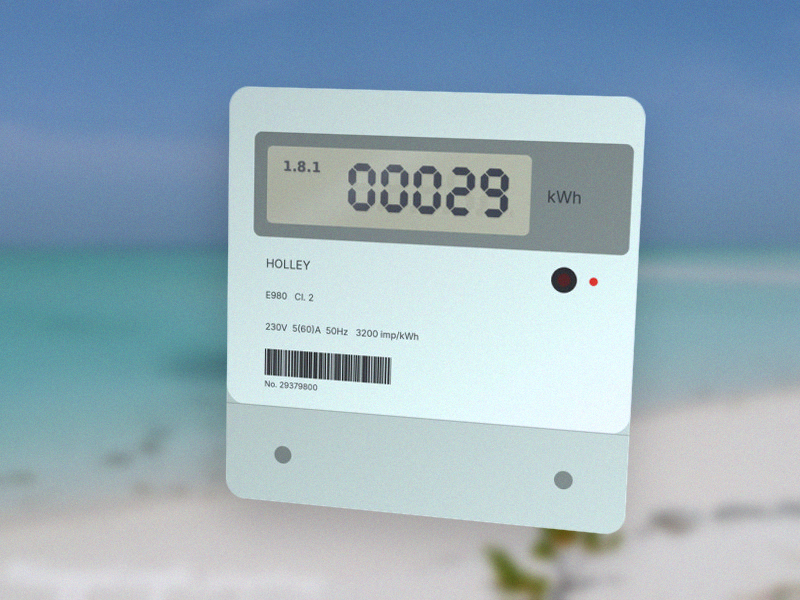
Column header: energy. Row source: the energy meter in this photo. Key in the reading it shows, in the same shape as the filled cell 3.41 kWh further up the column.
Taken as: 29 kWh
